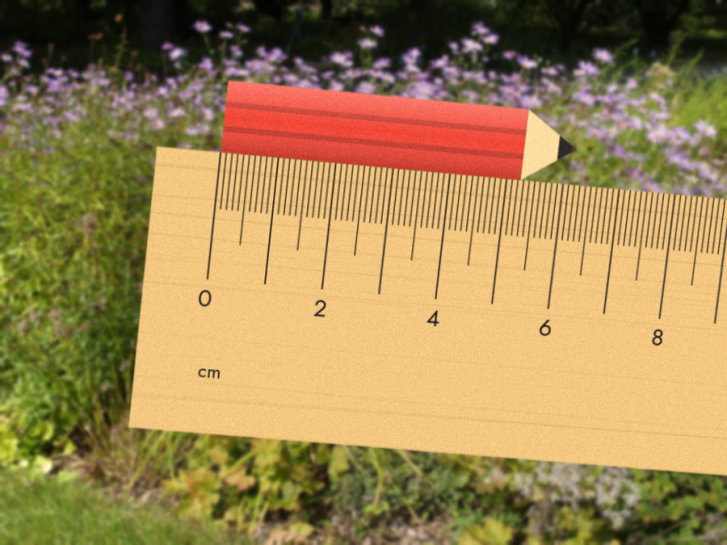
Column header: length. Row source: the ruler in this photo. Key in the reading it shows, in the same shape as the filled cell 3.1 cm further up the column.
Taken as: 6.1 cm
